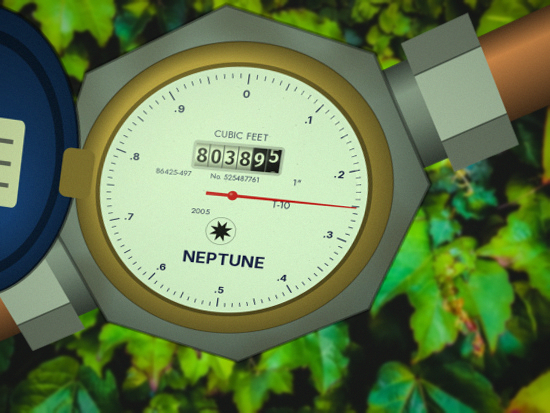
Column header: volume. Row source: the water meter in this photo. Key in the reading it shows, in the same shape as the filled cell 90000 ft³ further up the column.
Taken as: 803895.25 ft³
